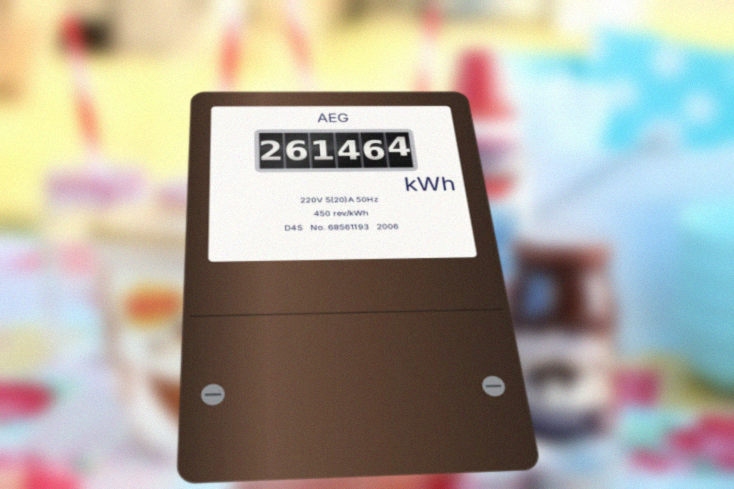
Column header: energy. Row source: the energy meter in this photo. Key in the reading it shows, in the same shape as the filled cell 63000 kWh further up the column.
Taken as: 261464 kWh
